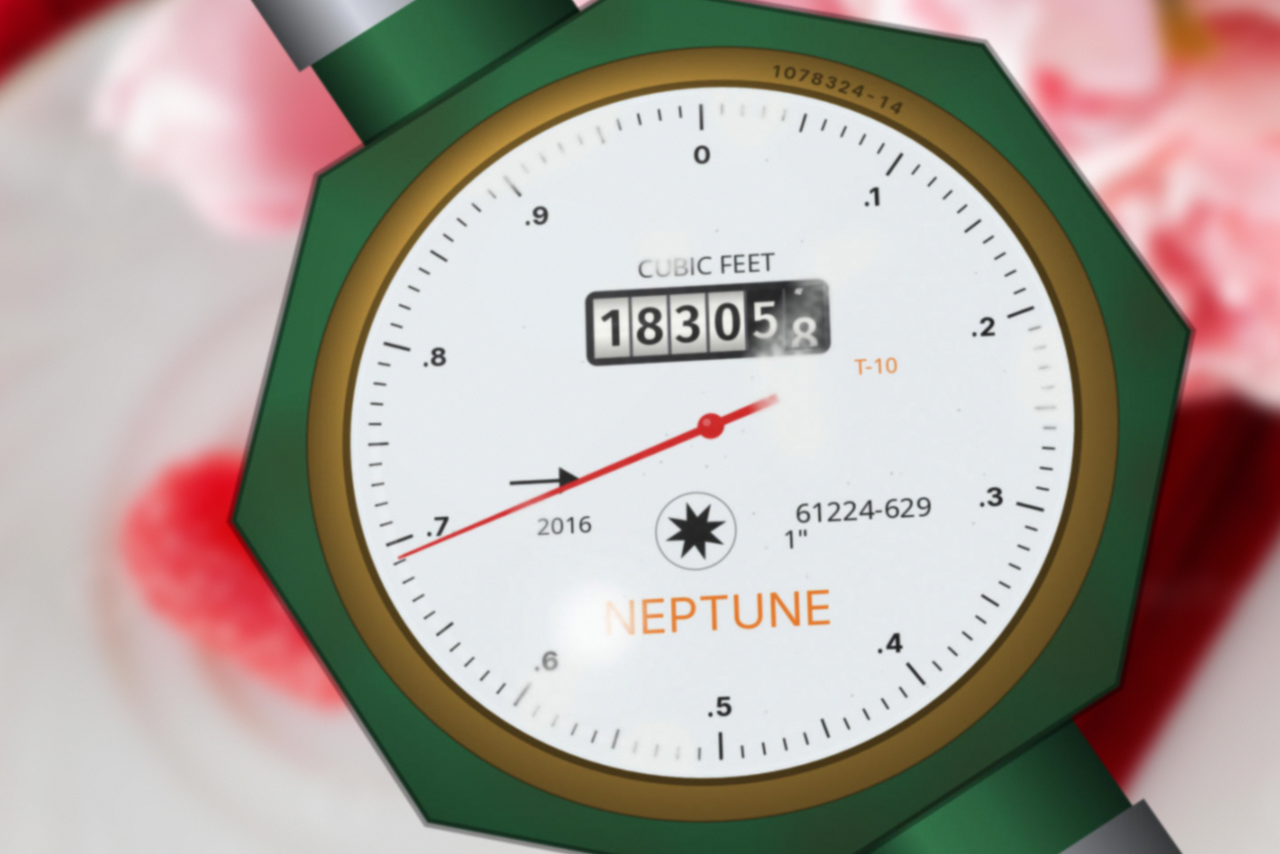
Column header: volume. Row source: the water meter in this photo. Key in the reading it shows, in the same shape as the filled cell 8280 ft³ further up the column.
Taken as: 183057.69 ft³
